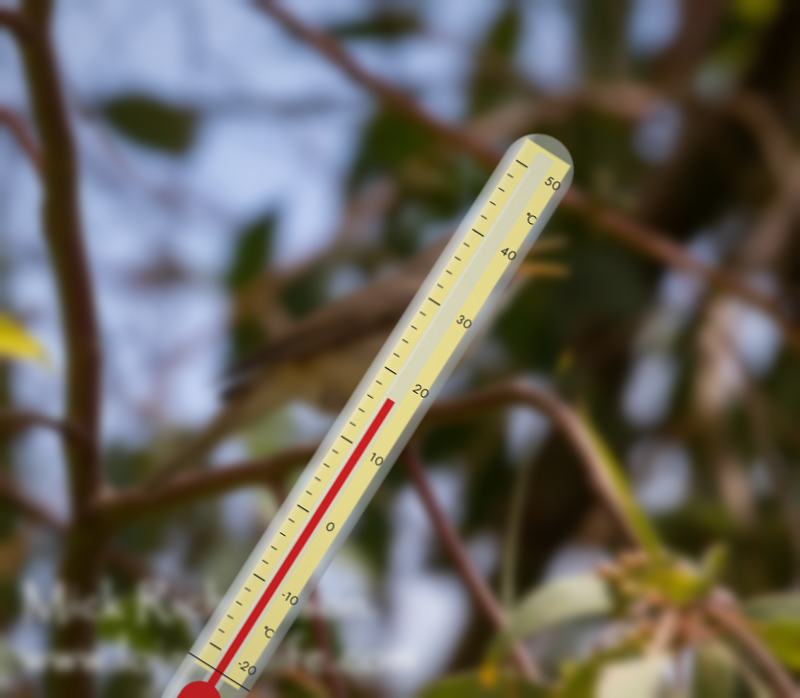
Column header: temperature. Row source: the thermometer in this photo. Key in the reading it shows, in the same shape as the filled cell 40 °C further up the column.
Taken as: 17 °C
